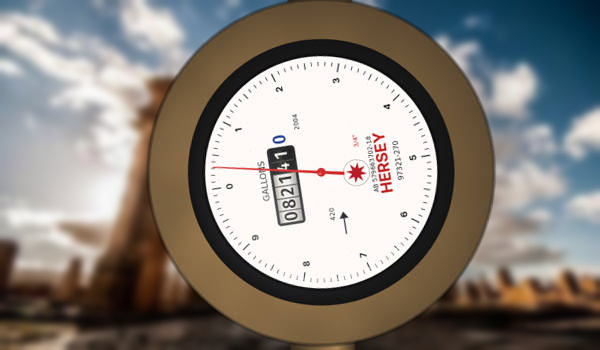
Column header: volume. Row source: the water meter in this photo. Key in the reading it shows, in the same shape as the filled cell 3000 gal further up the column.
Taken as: 821410.3 gal
